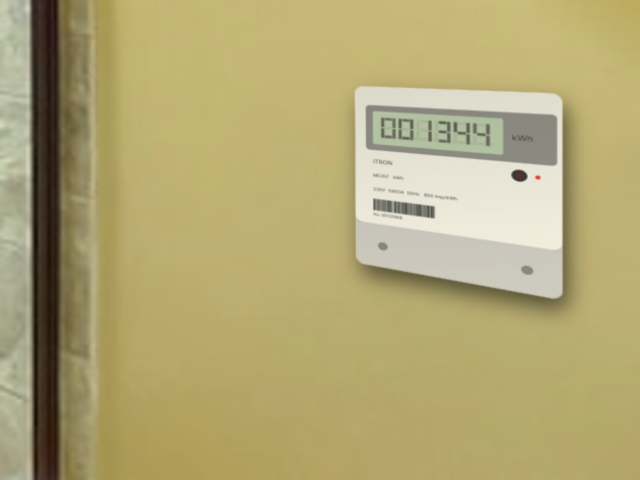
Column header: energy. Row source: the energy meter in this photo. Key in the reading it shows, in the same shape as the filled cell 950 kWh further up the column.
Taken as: 1344 kWh
